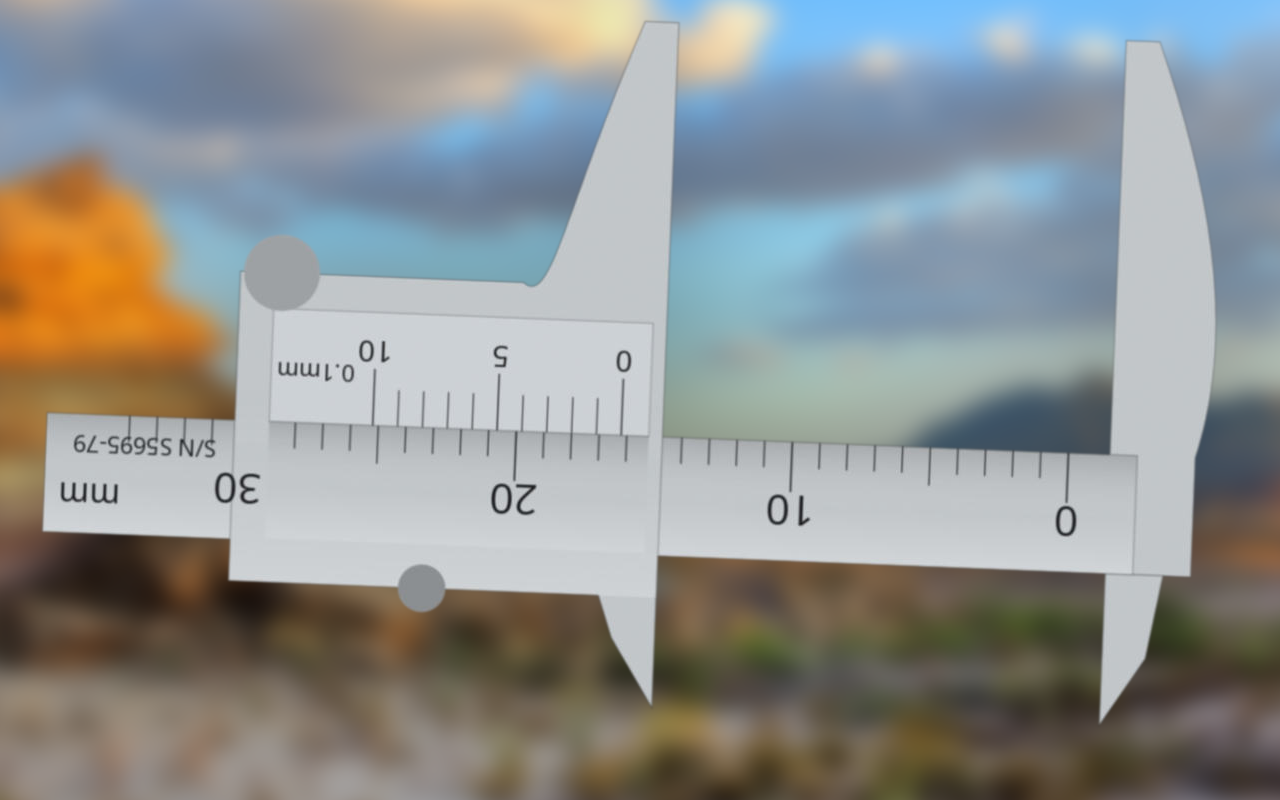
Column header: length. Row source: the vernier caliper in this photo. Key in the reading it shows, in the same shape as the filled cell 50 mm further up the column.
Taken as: 16.2 mm
